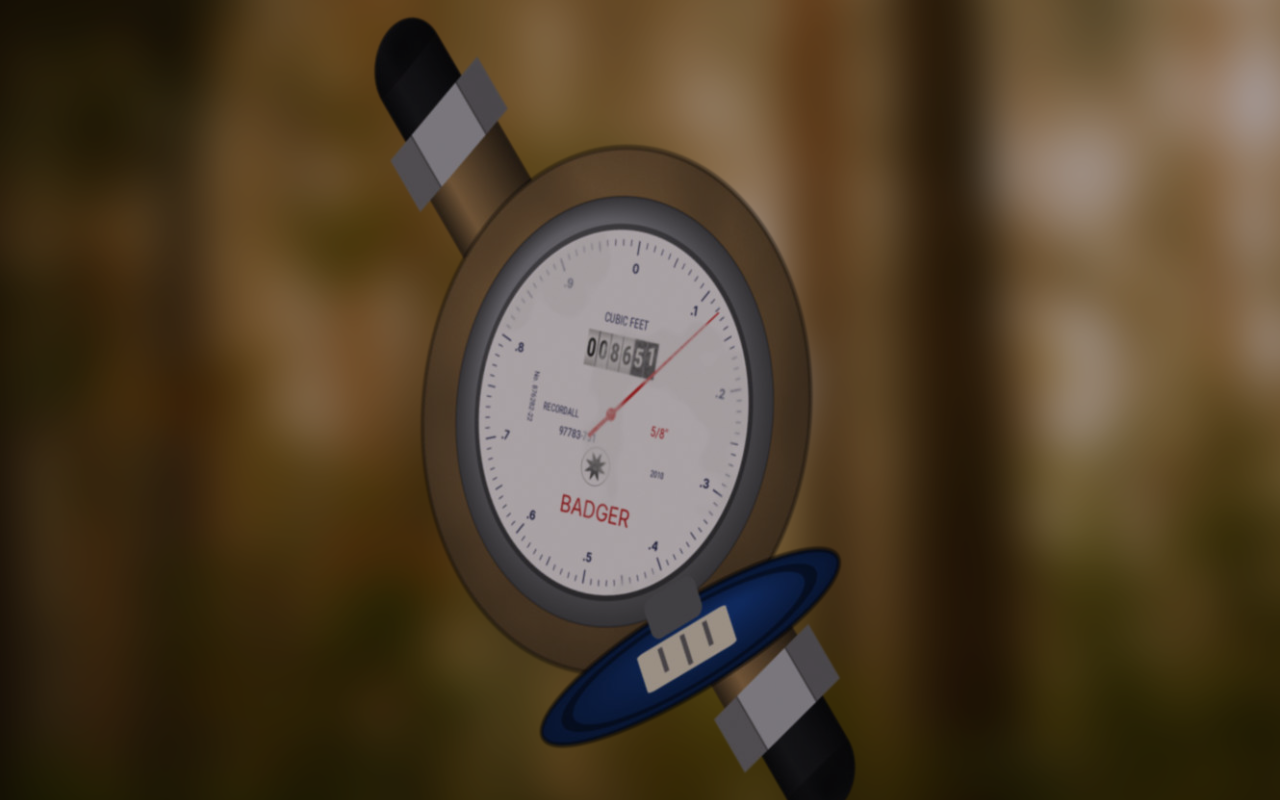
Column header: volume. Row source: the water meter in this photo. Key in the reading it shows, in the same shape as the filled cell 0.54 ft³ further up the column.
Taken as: 8651.12 ft³
